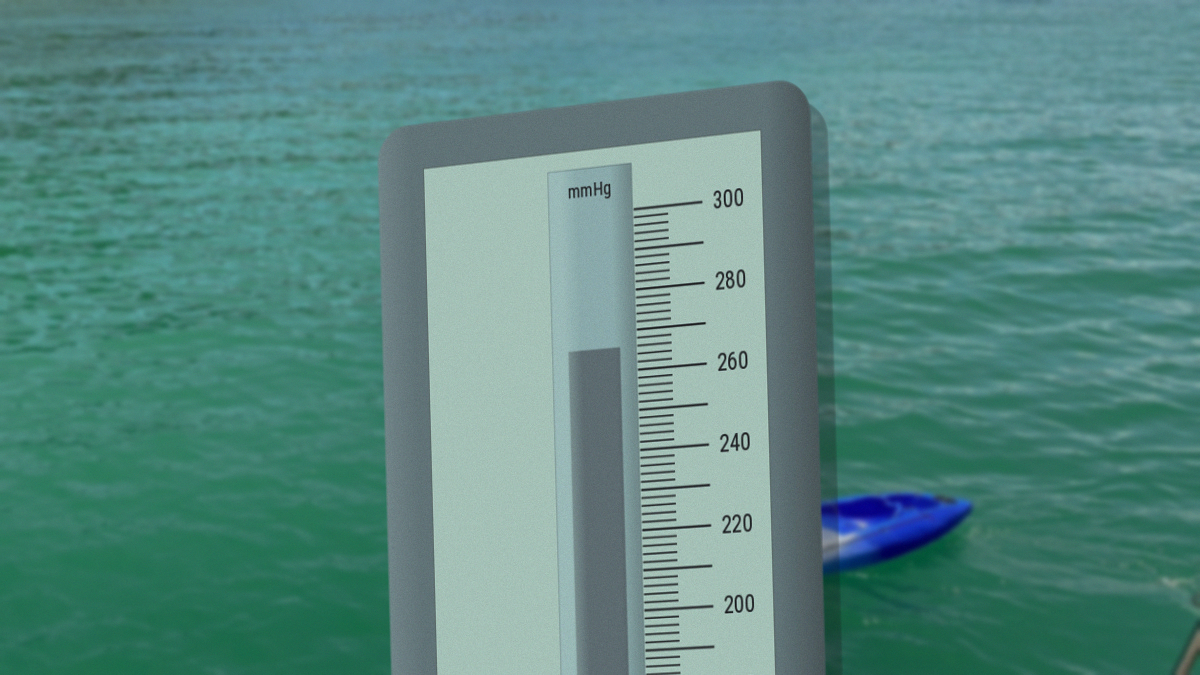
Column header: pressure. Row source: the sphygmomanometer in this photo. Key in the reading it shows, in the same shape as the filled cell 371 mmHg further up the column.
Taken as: 266 mmHg
